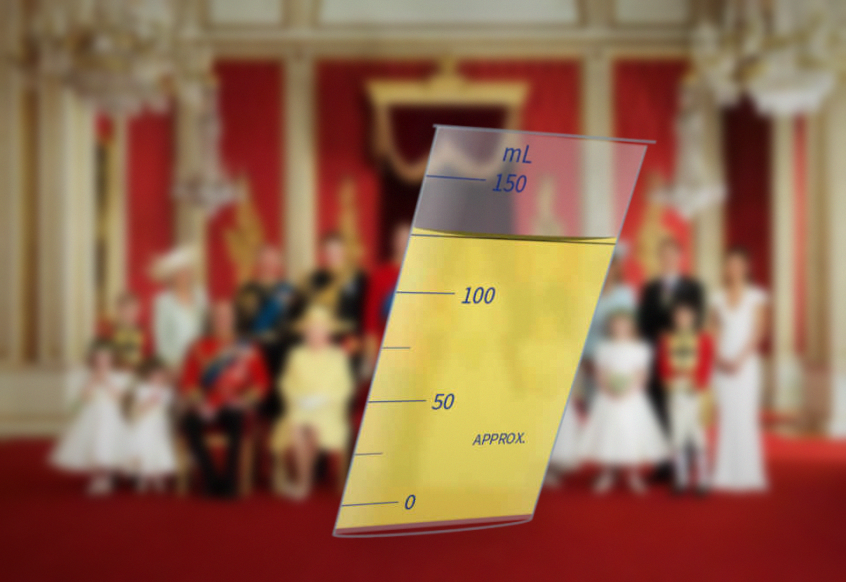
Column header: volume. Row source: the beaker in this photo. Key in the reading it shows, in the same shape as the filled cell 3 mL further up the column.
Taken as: 125 mL
